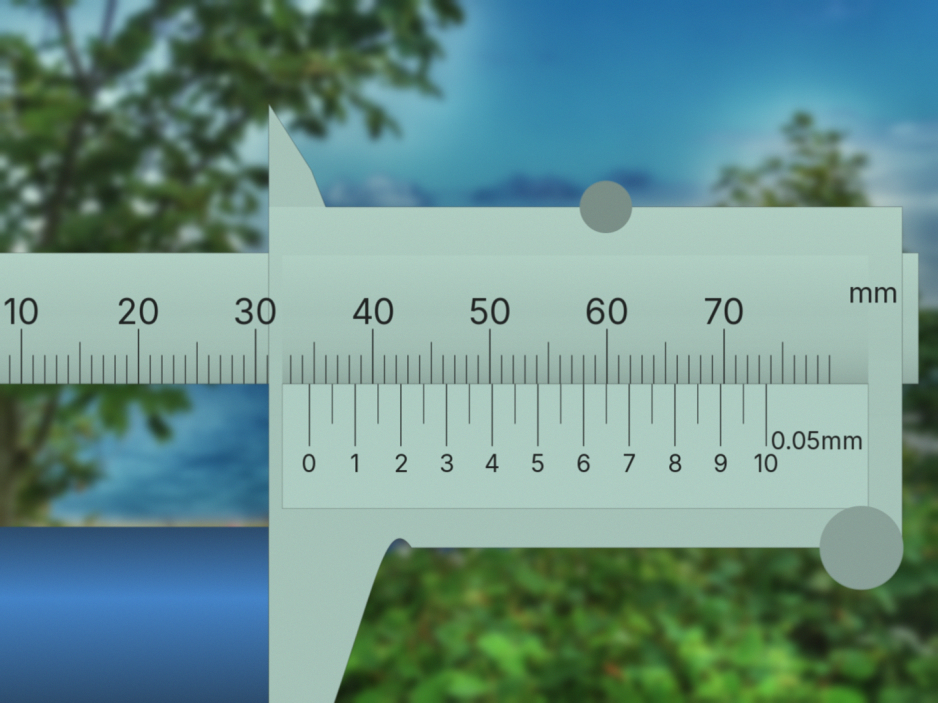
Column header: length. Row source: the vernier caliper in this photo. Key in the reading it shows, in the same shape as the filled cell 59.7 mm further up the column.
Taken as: 34.6 mm
